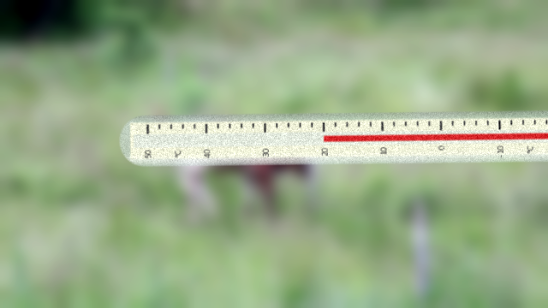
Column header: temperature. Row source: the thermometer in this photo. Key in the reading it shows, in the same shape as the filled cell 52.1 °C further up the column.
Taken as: 20 °C
